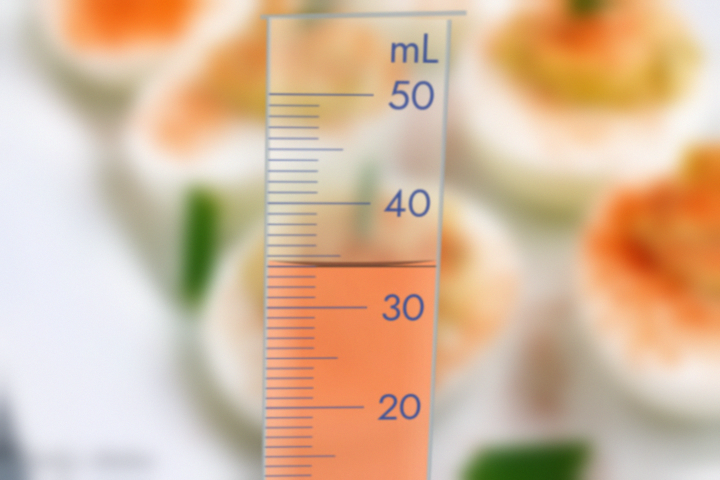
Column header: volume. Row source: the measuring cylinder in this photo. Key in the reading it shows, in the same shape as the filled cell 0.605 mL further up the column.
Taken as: 34 mL
